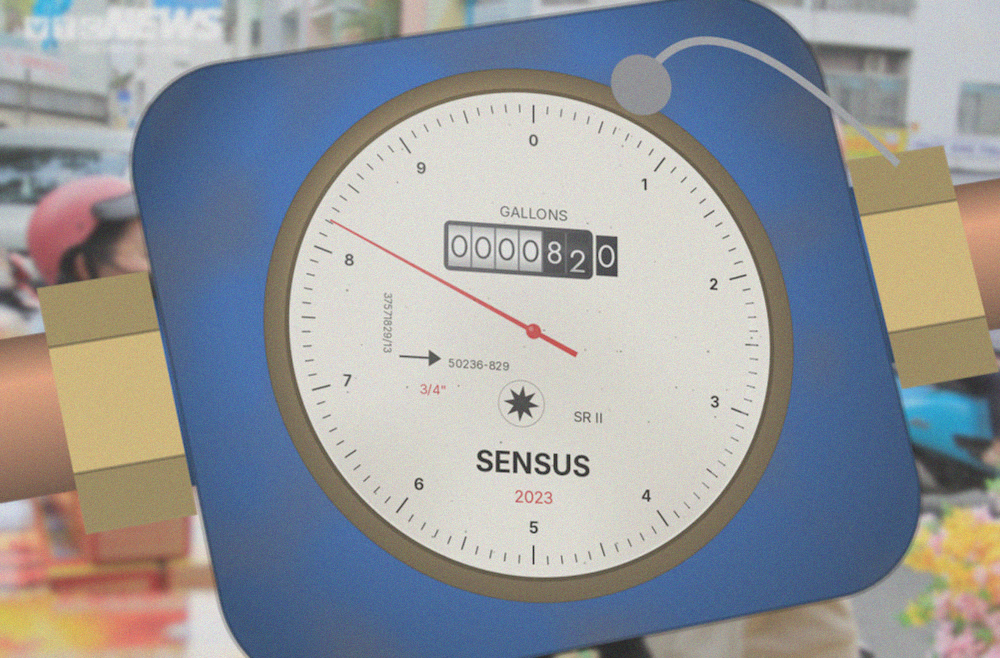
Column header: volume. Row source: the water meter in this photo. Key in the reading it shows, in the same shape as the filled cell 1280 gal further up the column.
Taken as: 818.2 gal
